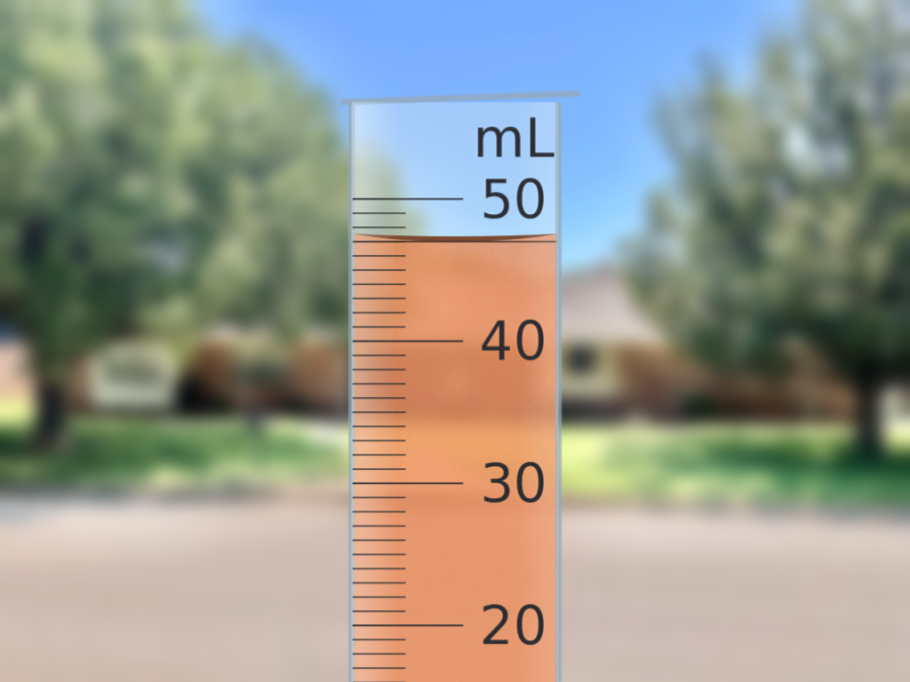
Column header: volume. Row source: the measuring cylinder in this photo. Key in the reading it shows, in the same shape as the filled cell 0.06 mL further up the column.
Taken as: 47 mL
